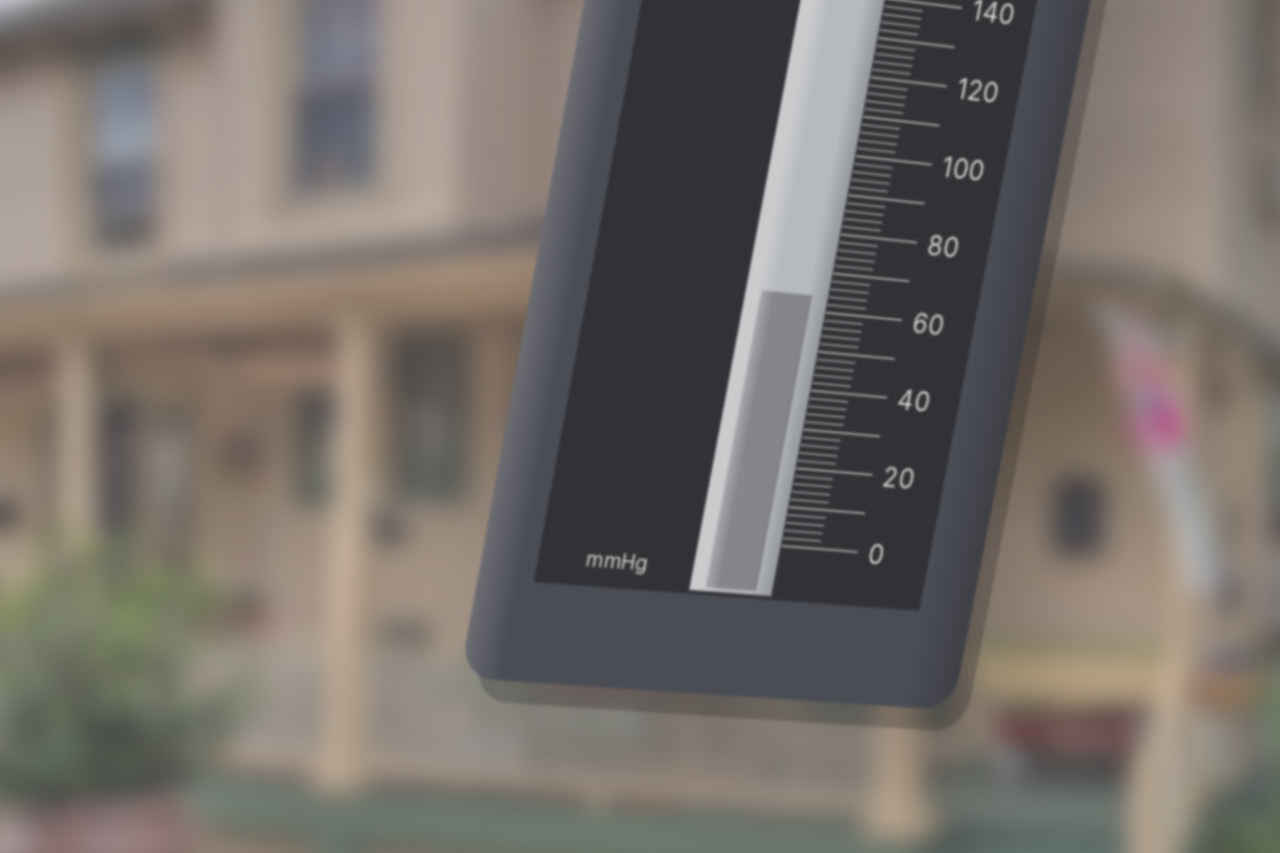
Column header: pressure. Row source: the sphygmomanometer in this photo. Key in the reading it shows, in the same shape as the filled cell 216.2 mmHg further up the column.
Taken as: 64 mmHg
